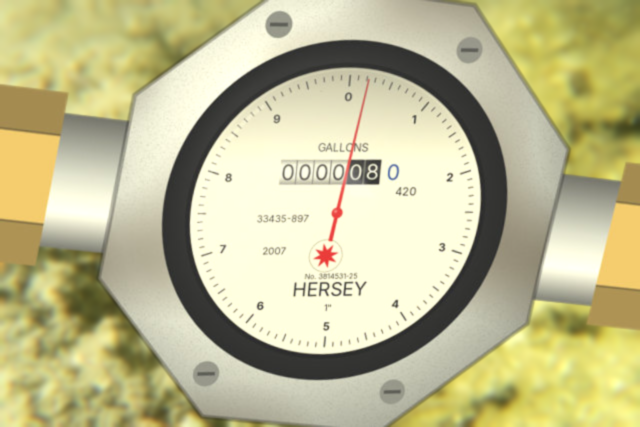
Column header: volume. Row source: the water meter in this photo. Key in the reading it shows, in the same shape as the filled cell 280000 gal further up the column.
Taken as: 80.2 gal
